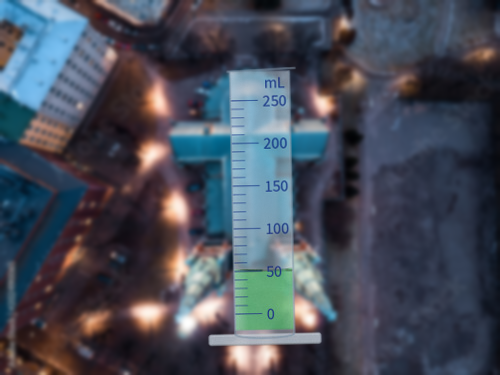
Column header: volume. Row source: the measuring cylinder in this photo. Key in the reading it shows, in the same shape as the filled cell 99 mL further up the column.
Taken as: 50 mL
